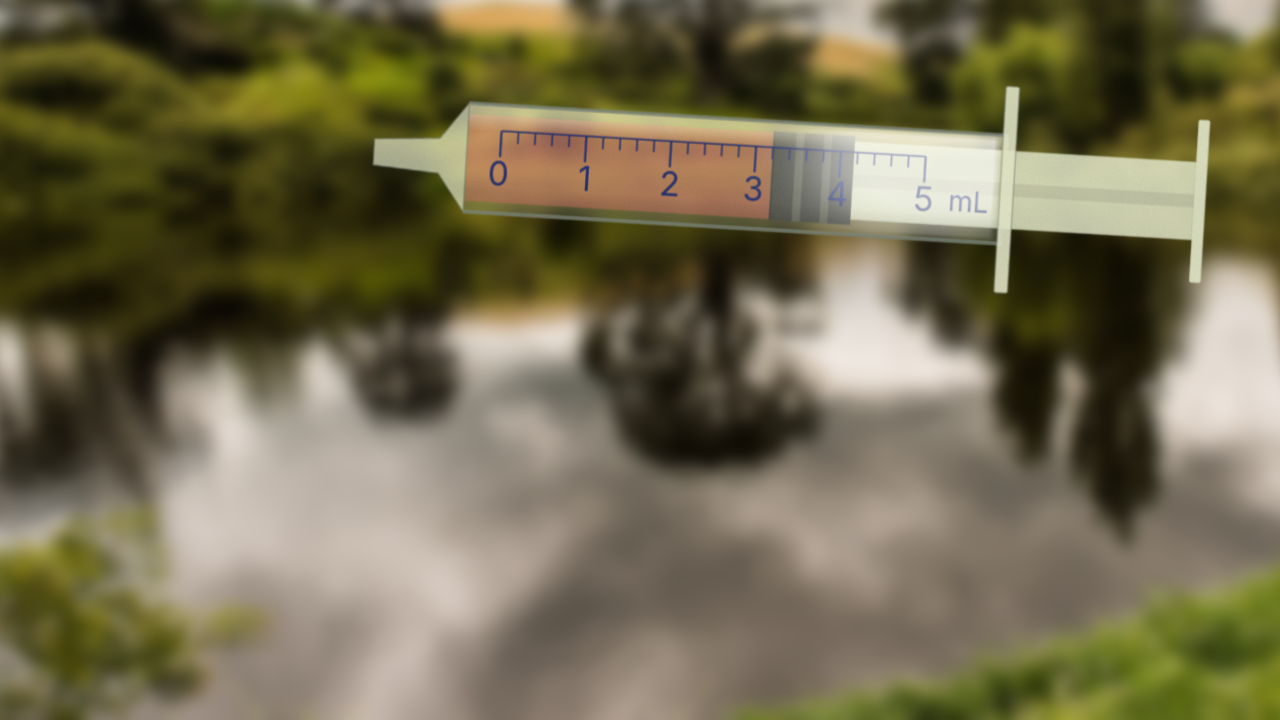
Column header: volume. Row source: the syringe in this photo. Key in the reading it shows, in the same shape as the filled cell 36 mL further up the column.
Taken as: 3.2 mL
